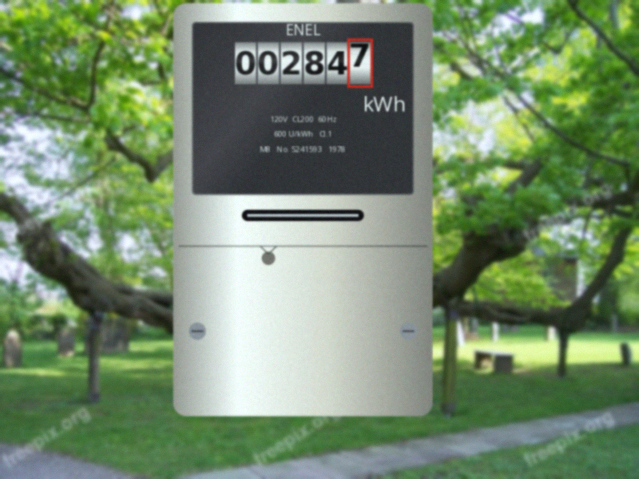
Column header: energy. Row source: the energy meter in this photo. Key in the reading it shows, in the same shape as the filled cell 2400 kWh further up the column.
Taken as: 284.7 kWh
